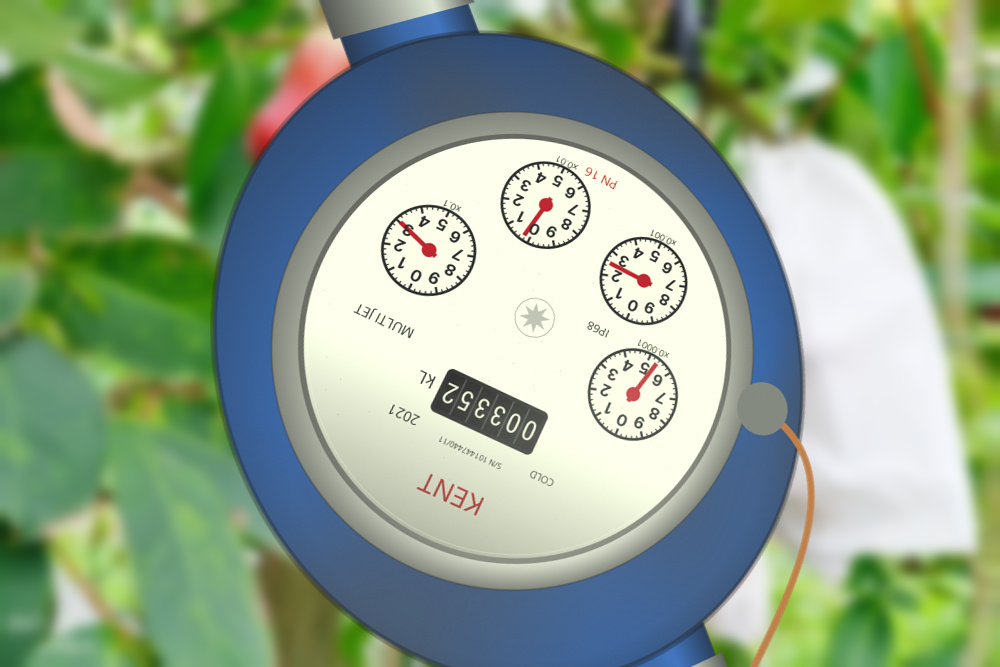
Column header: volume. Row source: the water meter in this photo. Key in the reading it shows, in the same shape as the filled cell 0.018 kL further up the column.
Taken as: 3352.3025 kL
